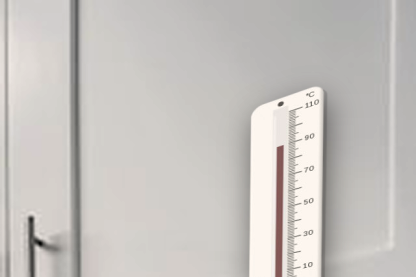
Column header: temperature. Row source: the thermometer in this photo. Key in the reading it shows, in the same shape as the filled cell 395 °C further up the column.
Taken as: 90 °C
